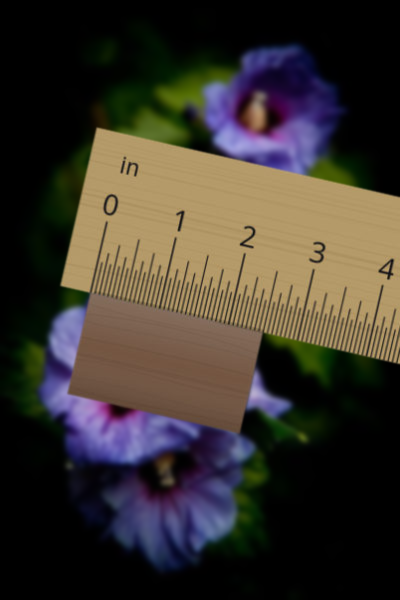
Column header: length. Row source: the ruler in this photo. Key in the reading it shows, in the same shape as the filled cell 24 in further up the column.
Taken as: 2.5 in
